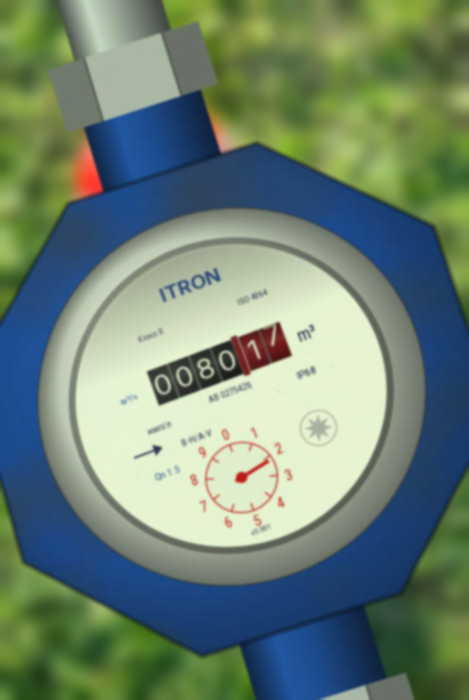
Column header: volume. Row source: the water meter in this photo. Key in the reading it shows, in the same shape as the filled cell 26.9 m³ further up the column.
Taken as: 80.172 m³
